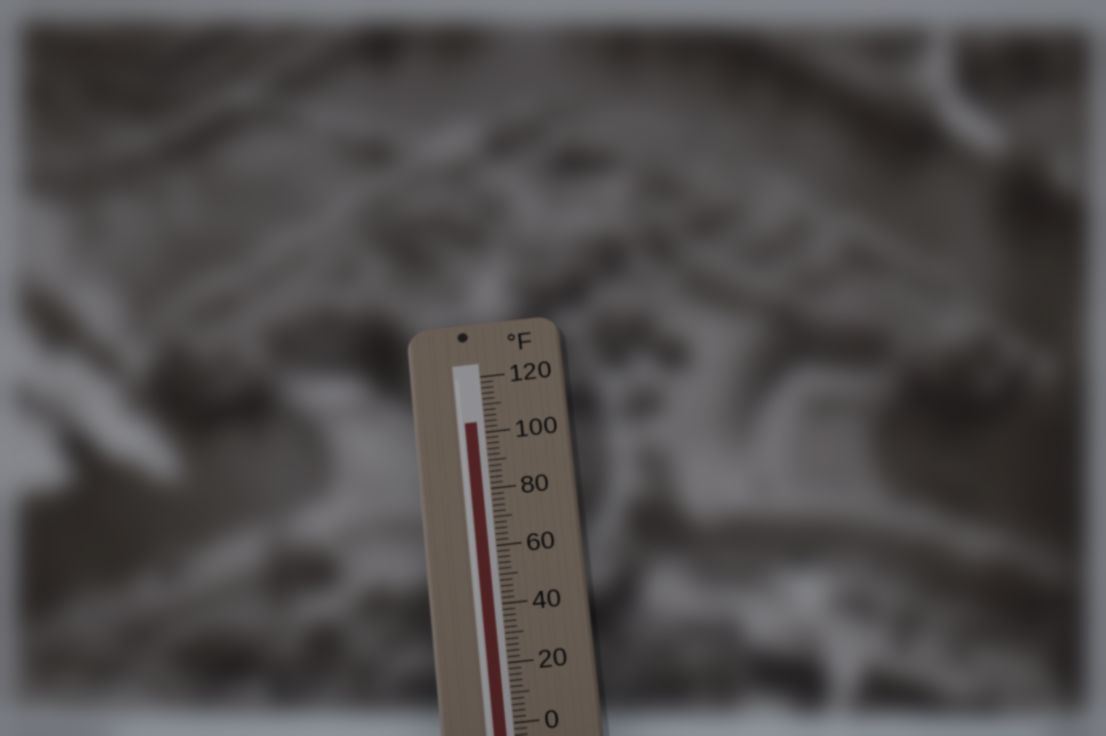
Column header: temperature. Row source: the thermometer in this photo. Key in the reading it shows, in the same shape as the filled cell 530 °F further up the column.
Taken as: 104 °F
